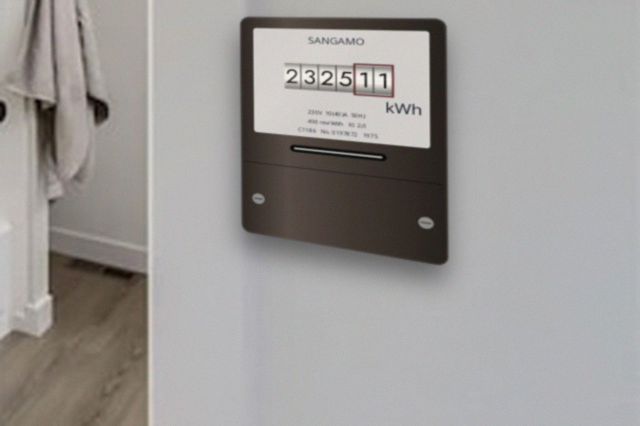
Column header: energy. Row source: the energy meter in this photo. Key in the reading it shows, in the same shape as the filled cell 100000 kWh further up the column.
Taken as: 2325.11 kWh
